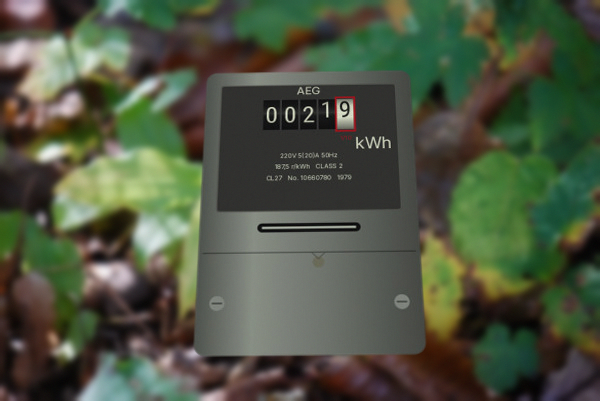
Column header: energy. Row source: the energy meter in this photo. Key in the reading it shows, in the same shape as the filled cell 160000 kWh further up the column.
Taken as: 21.9 kWh
